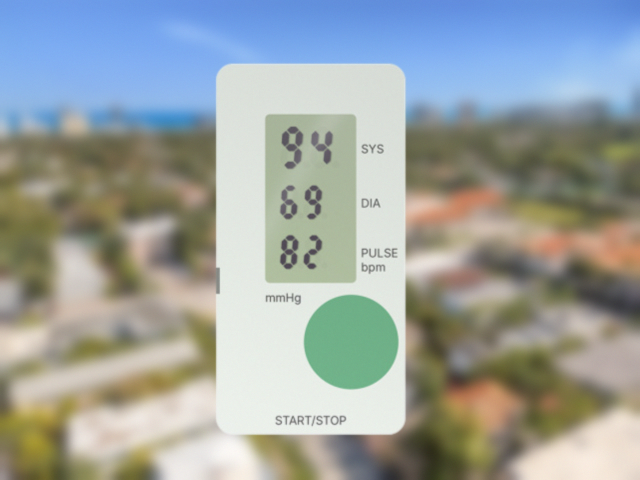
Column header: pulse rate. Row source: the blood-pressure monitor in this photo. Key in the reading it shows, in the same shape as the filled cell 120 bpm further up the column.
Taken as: 82 bpm
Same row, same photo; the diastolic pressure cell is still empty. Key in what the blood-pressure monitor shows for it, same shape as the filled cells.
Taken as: 69 mmHg
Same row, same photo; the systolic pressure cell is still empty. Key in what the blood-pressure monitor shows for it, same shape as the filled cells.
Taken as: 94 mmHg
